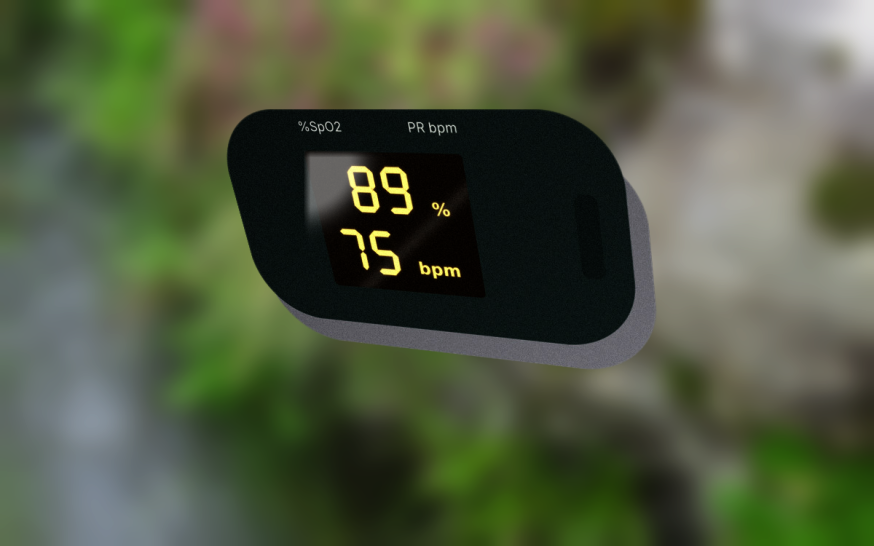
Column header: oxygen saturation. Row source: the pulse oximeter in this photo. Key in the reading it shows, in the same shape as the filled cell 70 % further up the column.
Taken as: 89 %
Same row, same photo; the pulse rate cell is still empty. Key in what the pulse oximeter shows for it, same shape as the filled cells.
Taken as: 75 bpm
